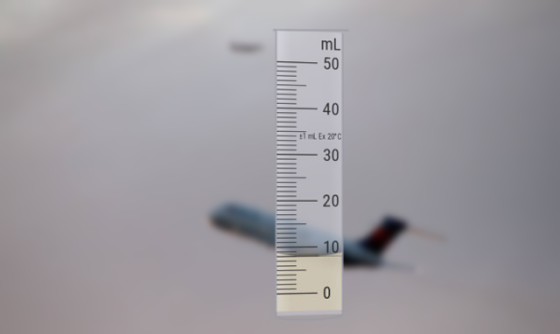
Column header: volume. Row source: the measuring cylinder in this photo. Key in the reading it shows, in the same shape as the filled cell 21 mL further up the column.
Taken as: 8 mL
